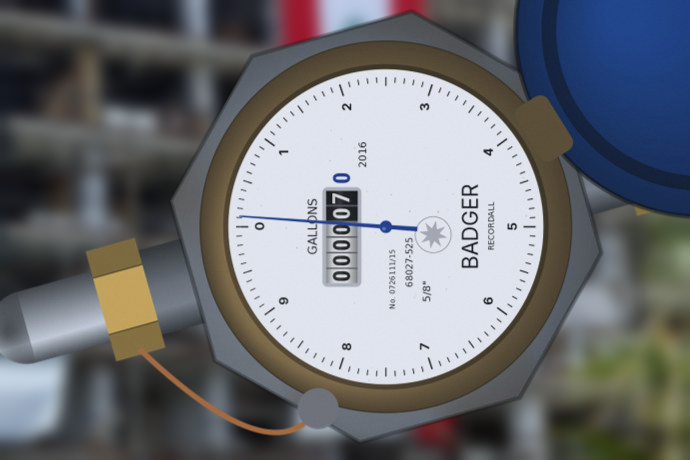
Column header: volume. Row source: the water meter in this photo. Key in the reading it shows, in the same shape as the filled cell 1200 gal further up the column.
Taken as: 70.1 gal
